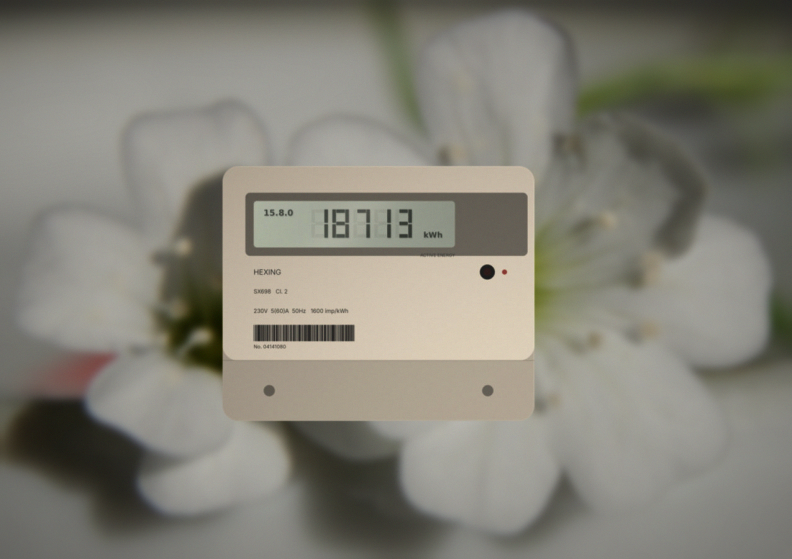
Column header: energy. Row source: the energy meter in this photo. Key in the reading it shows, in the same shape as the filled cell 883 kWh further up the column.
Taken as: 18713 kWh
